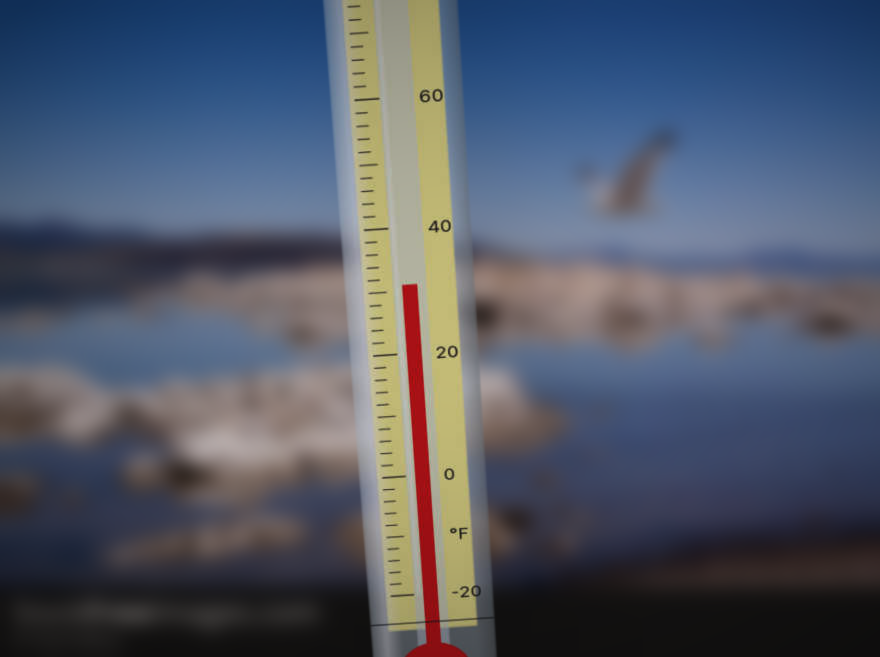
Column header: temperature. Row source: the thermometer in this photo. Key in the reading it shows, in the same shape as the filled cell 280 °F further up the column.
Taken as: 31 °F
